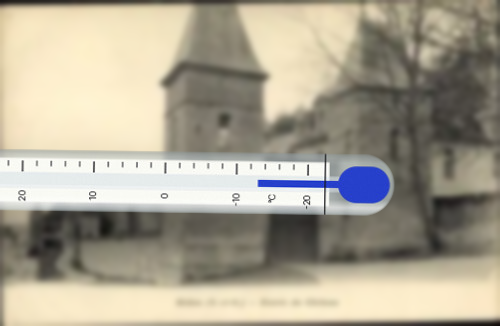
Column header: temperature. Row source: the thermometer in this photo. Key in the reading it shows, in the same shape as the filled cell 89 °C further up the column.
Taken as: -13 °C
